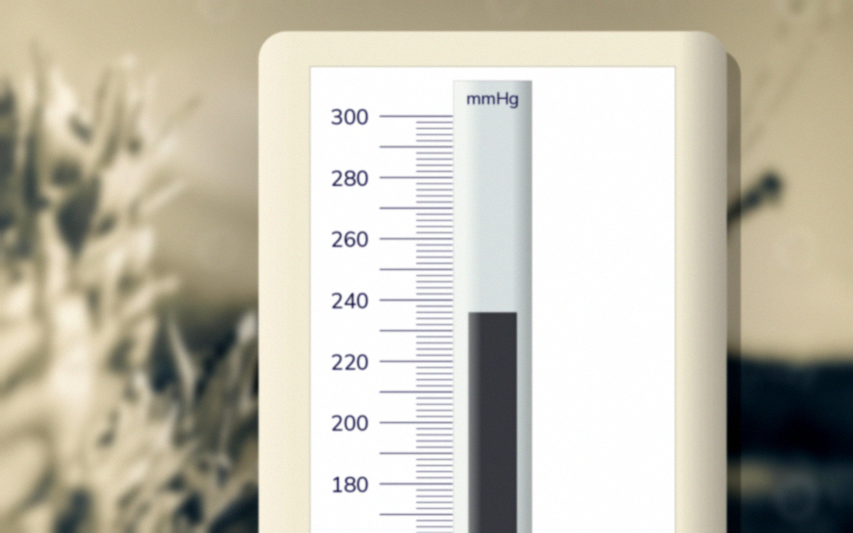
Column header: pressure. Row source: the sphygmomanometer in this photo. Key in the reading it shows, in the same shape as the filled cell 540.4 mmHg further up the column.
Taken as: 236 mmHg
